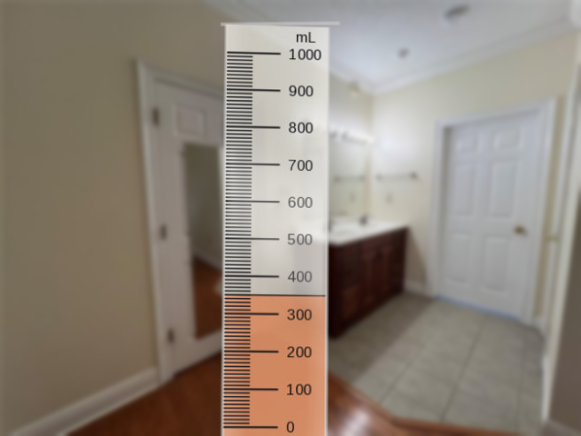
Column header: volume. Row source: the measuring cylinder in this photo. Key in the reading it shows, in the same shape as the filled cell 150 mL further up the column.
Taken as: 350 mL
